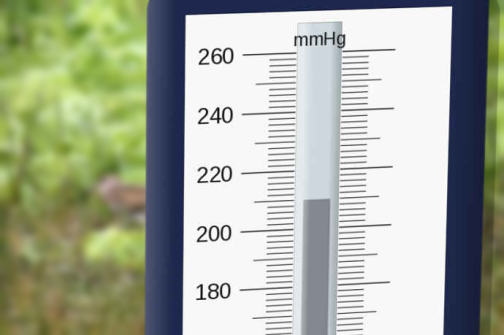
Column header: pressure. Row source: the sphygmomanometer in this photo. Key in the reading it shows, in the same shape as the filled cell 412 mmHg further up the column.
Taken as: 210 mmHg
